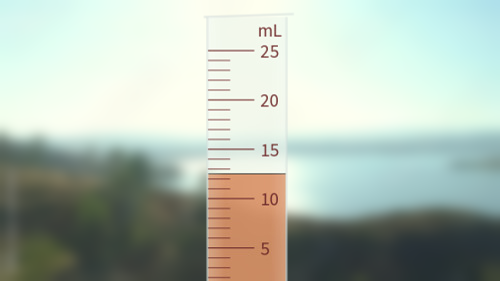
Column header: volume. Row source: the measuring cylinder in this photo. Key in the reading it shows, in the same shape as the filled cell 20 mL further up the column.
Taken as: 12.5 mL
